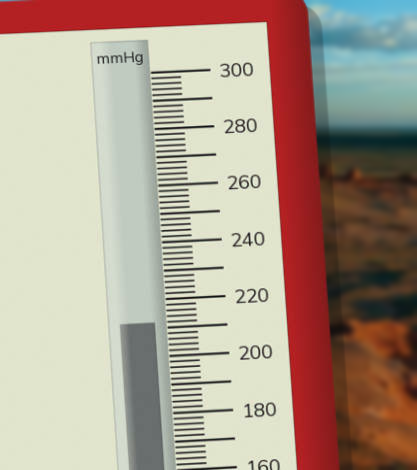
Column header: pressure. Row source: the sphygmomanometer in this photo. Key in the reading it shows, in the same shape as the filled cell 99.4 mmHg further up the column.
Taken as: 212 mmHg
